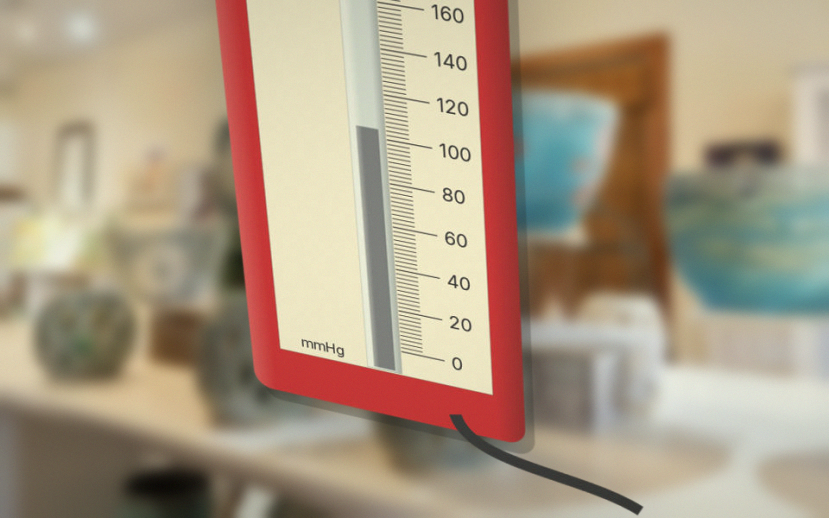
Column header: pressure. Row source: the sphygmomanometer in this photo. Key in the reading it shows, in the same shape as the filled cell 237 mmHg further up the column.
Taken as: 104 mmHg
